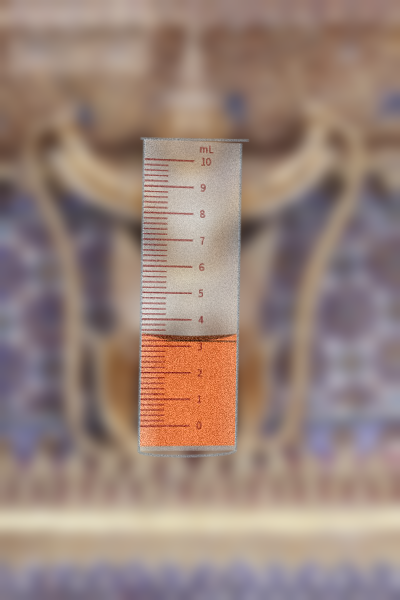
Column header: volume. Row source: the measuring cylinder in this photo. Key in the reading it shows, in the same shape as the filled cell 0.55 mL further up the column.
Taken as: 3.2 mL
